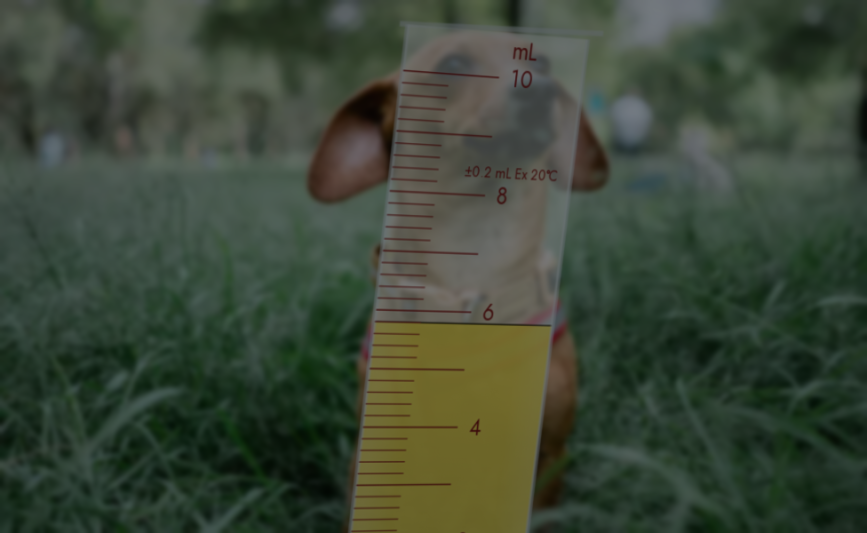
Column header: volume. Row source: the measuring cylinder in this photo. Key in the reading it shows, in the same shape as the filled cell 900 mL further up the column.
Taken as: 5.8 mL
